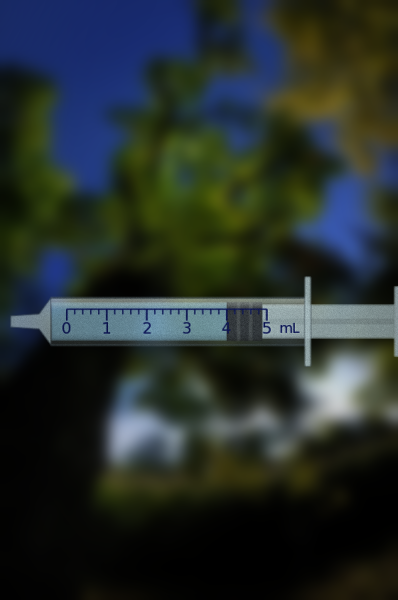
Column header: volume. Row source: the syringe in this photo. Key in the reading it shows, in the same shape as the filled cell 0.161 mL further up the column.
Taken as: 4 mL
